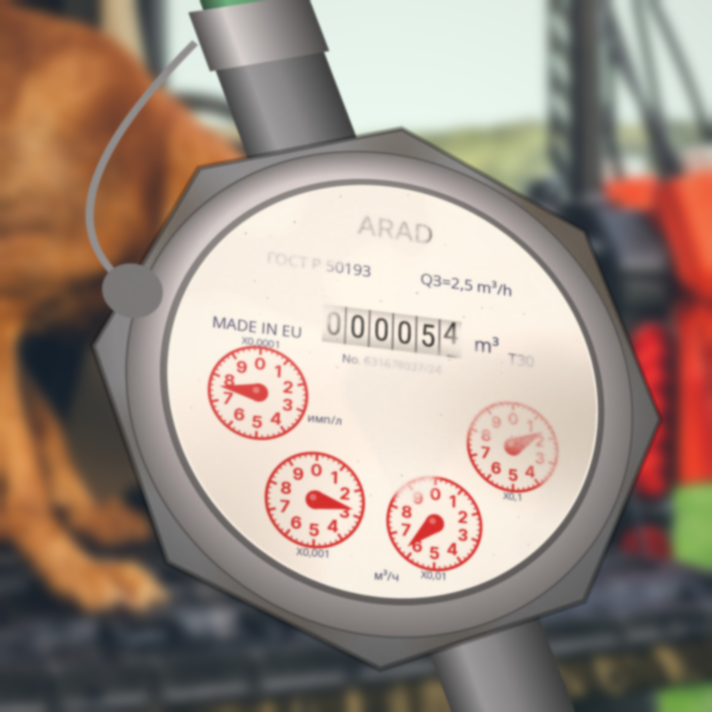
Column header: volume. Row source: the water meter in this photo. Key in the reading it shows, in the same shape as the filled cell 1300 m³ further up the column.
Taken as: 54.1627 m³
